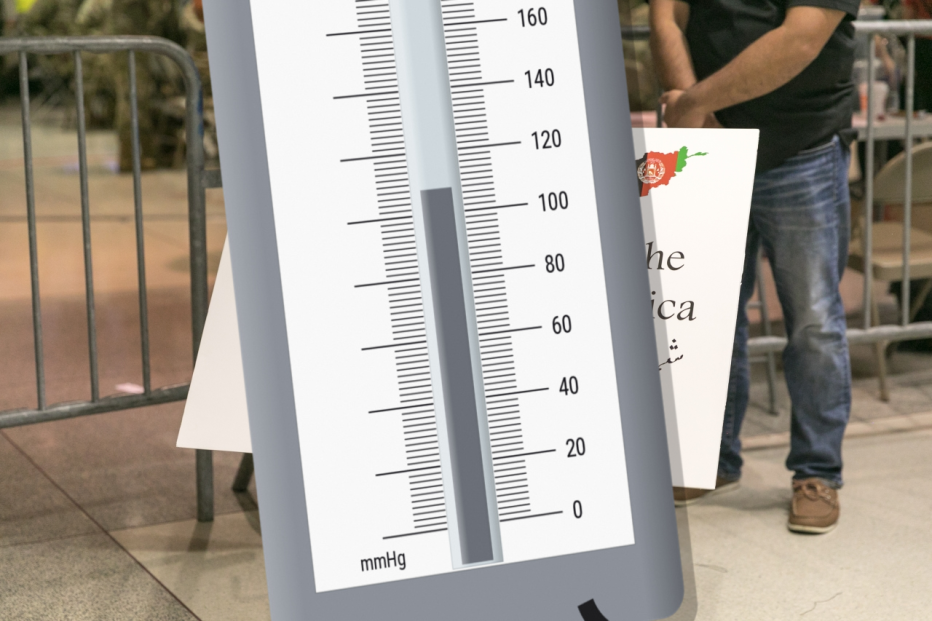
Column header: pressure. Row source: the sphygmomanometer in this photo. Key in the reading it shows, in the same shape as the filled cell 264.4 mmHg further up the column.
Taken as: 108 mmHg
